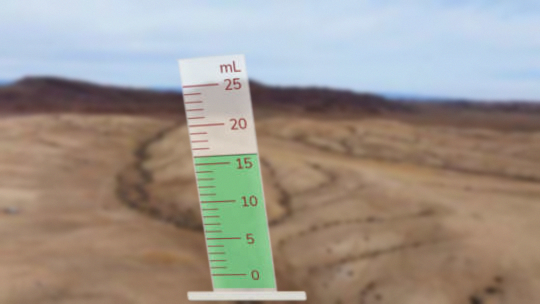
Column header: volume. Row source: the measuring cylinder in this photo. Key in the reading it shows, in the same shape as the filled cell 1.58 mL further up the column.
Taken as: 16 mL
